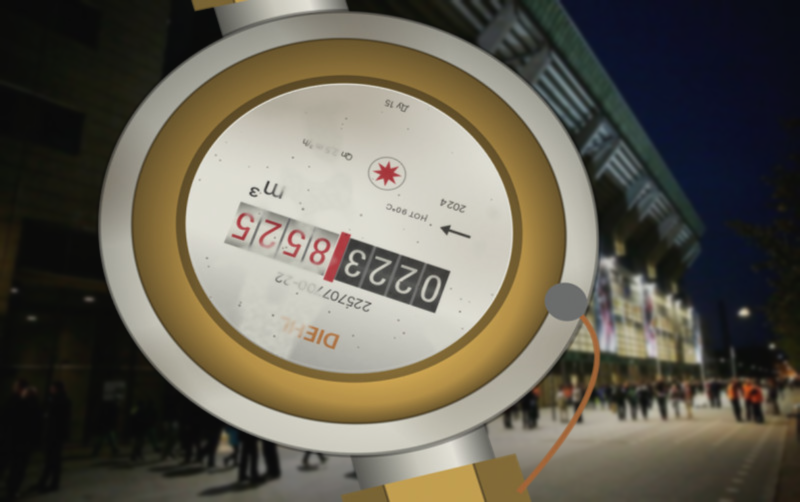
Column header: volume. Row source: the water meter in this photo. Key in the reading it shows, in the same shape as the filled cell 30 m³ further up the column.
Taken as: 223.8525 m³
